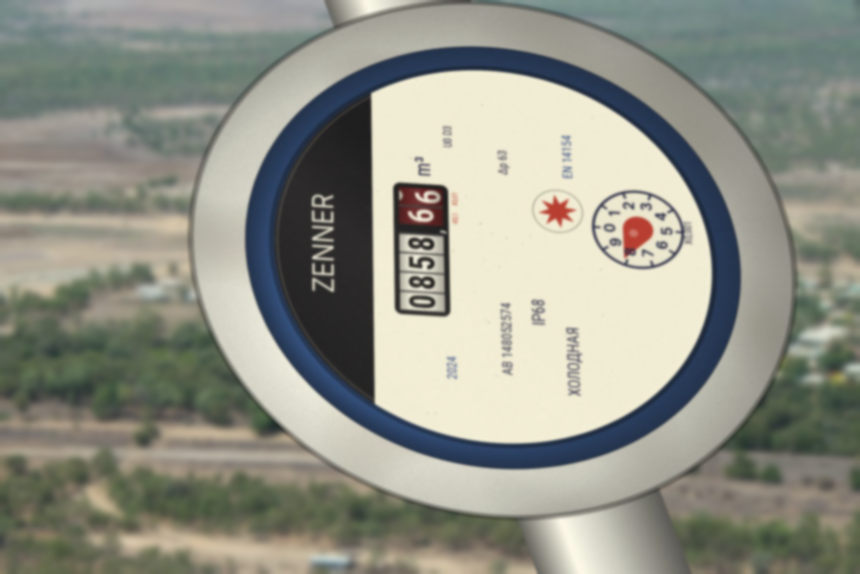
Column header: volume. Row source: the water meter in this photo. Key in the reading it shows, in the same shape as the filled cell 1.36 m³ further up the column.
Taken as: 858.658 m³
